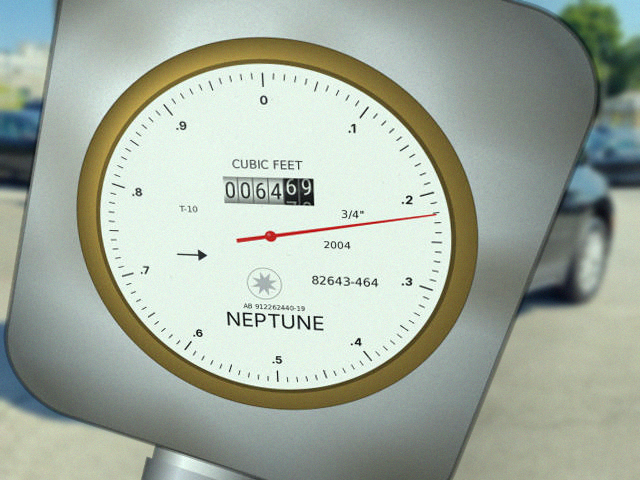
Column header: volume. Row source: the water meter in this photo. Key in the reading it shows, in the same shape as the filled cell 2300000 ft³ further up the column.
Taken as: 6469.22 ft³
